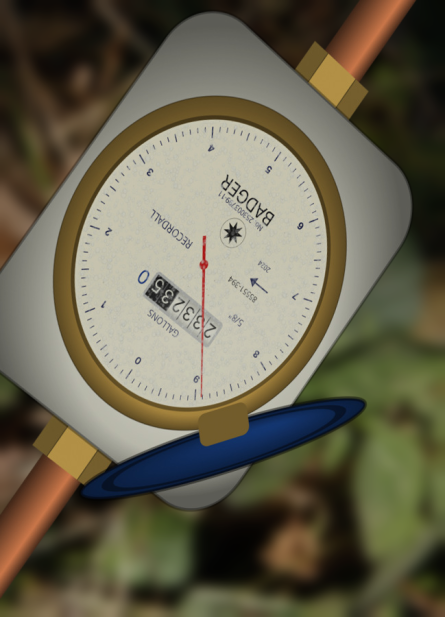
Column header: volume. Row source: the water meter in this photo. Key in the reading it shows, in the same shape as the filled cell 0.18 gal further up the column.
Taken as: 2332348.9 gal
